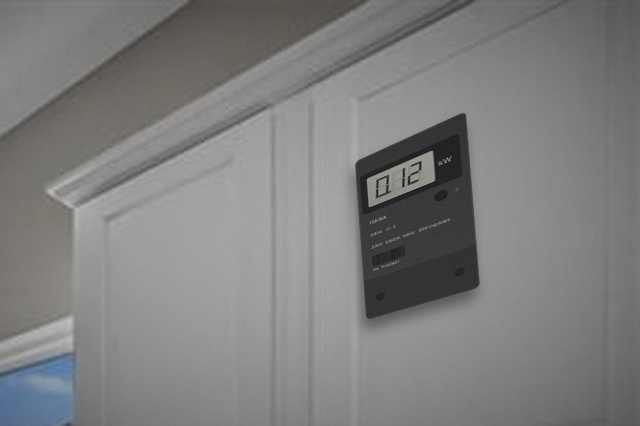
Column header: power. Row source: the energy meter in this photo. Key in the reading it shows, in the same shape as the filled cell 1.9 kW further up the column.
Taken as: 0.12 kW
